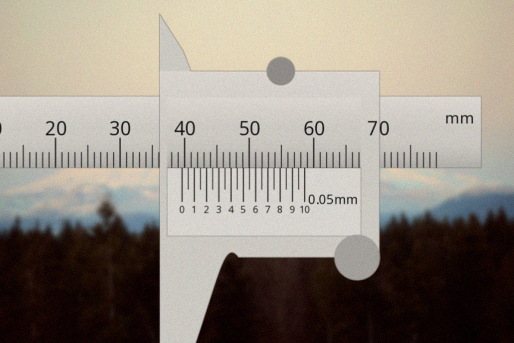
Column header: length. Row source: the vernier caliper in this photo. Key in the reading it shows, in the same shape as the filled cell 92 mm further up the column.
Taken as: 39.6 mm
